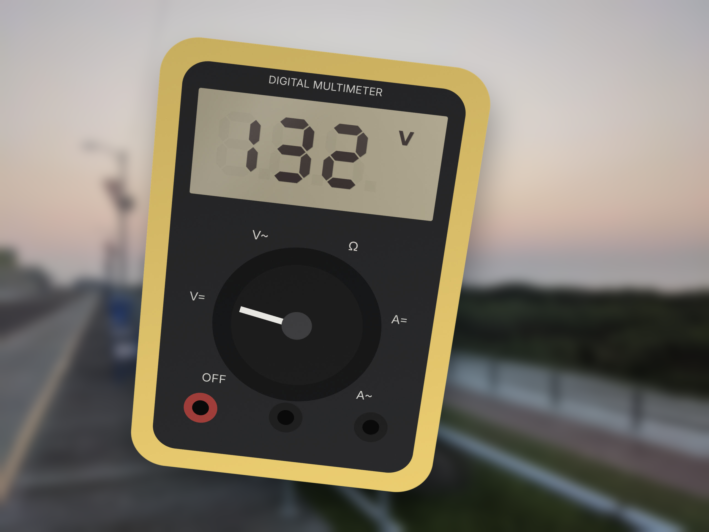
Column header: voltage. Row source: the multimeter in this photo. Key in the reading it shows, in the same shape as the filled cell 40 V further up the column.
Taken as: 132 V
